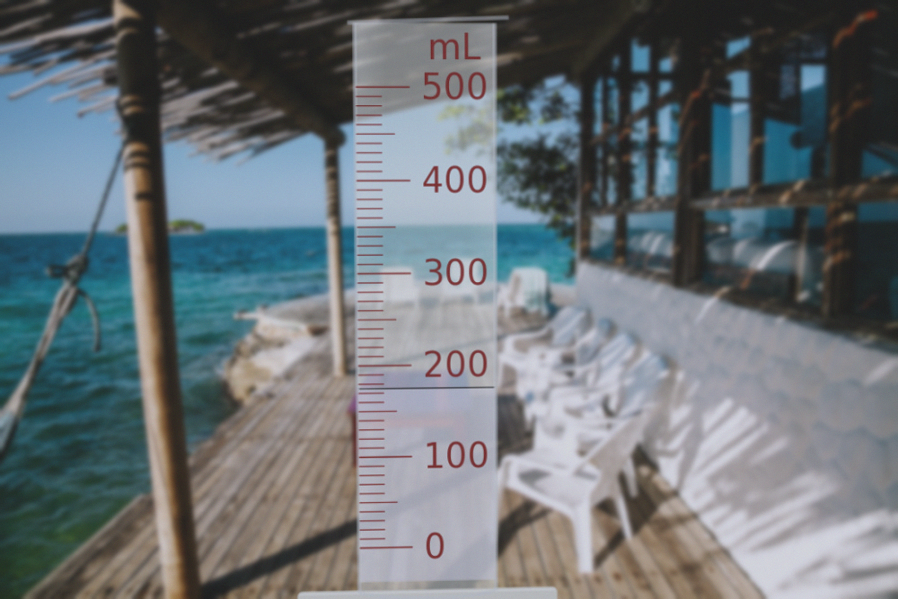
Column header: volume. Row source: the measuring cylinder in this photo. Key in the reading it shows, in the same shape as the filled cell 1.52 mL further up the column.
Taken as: 175 mL
